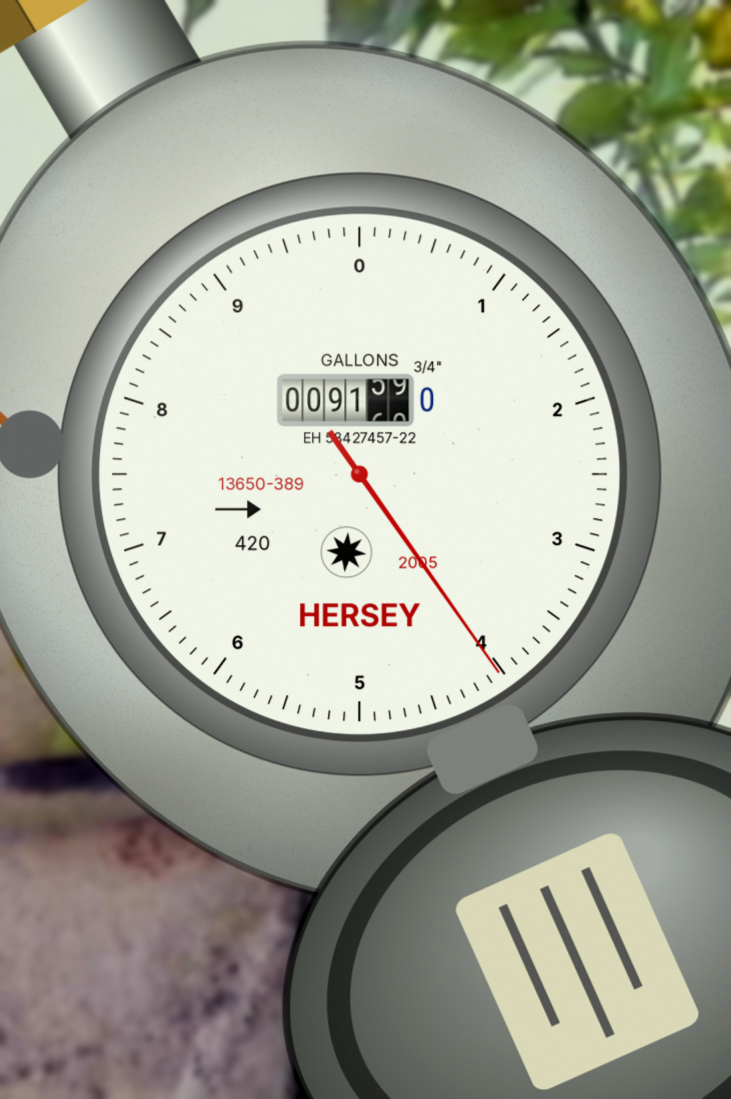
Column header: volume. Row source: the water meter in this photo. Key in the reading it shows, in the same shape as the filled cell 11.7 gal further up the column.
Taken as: 91594.0 gal
